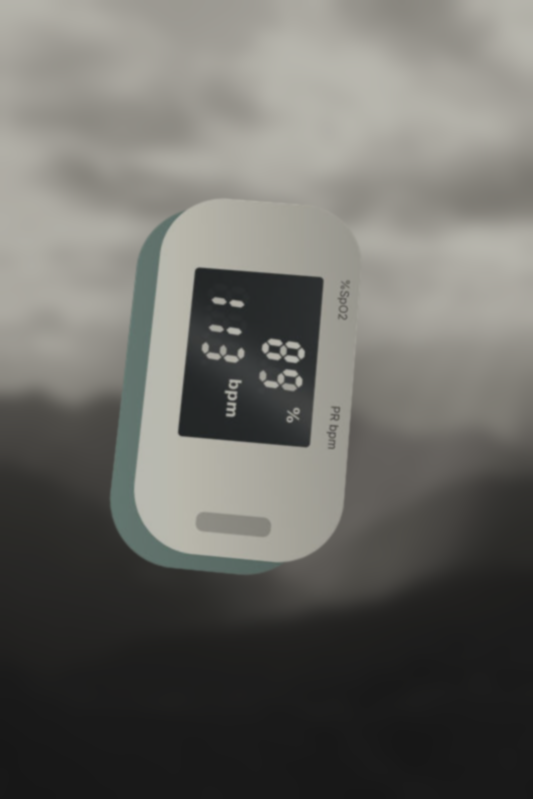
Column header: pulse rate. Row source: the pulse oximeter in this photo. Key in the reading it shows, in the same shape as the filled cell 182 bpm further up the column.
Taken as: 113 bpm
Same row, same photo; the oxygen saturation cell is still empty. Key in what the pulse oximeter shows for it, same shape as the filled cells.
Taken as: 89 %
